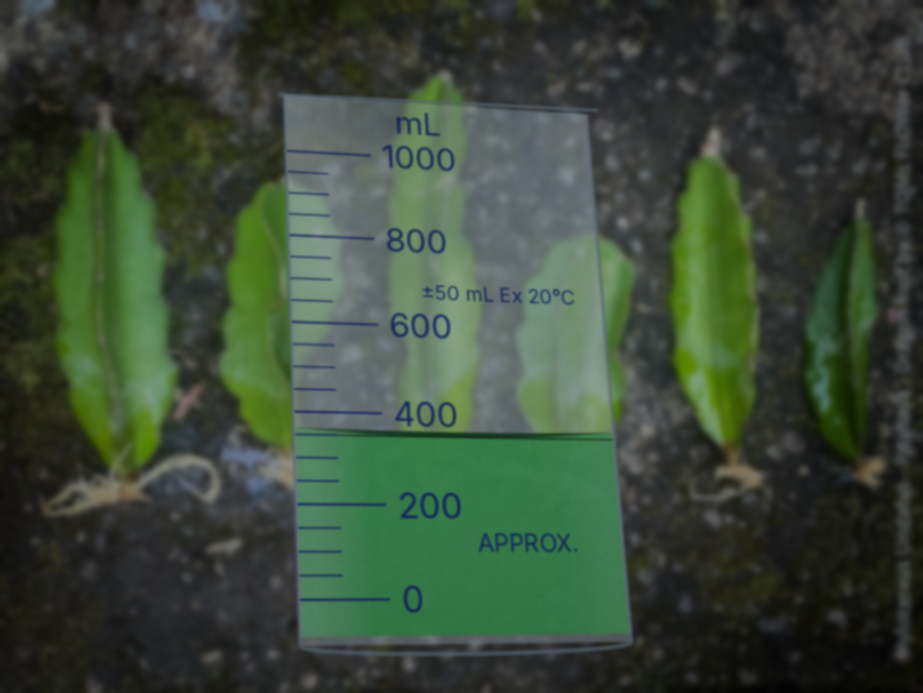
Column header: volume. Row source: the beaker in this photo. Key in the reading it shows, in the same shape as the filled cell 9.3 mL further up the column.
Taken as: 350 mL
